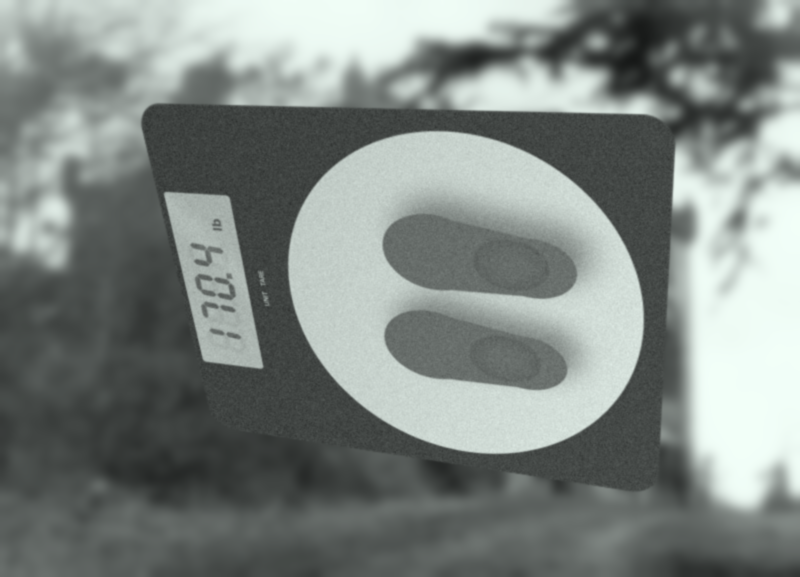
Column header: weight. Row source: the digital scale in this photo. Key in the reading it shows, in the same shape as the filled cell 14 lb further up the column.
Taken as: 170.4 lb
